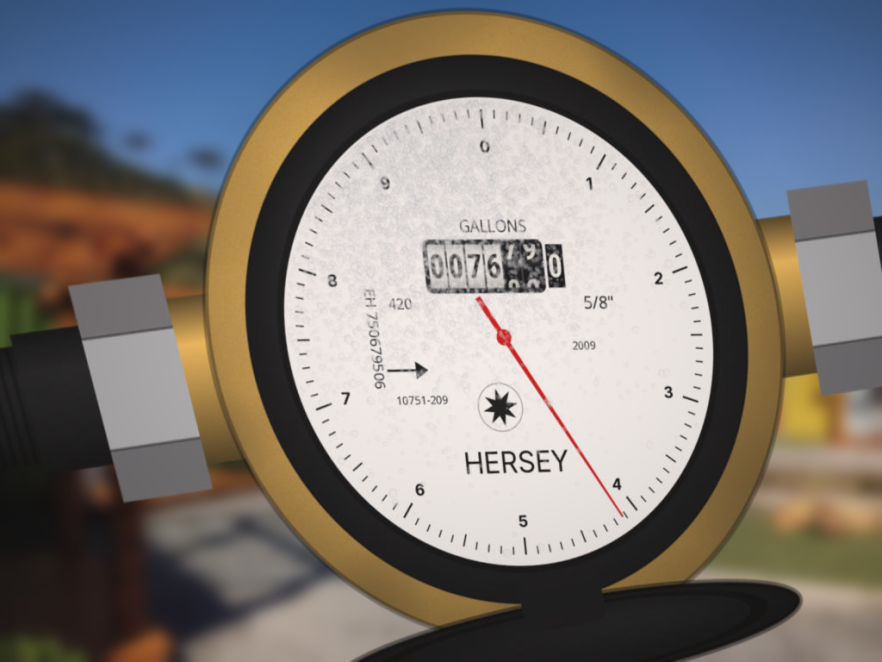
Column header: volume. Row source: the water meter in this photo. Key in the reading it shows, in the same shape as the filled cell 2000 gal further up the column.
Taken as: 76794.1 gal
